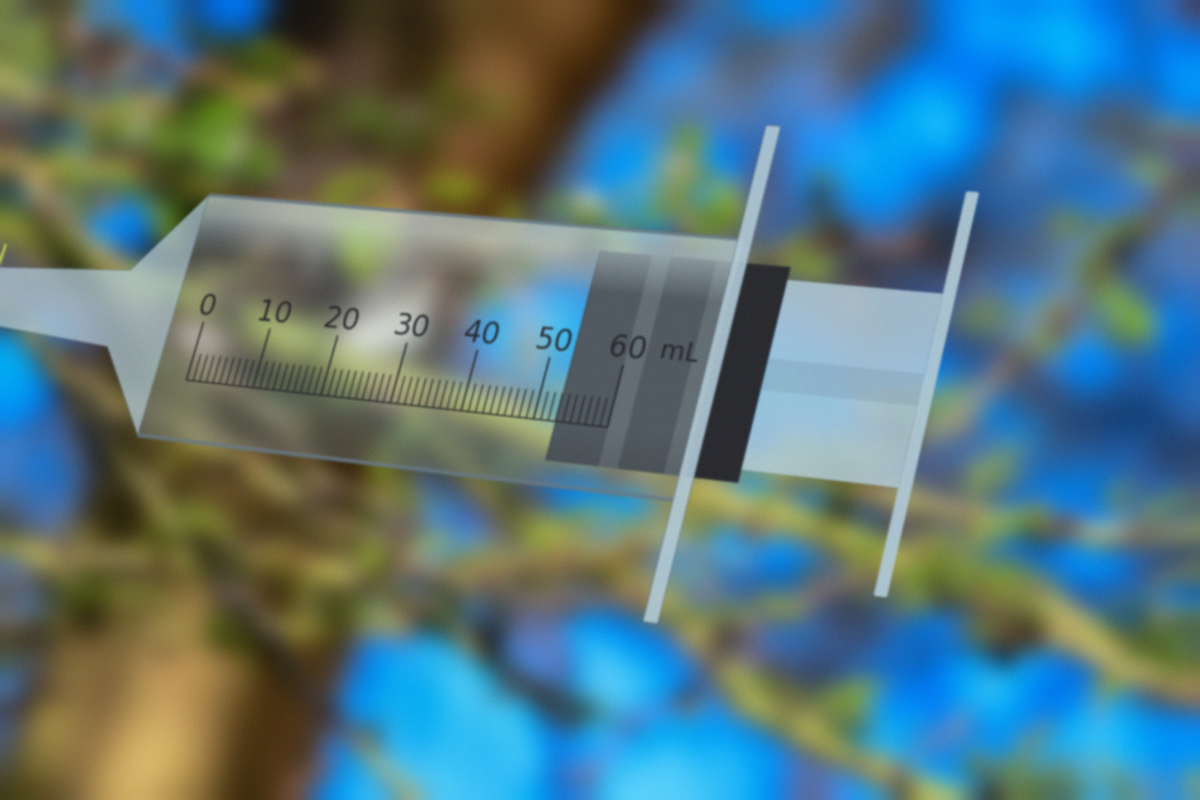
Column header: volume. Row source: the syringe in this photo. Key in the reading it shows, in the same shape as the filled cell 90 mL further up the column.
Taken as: 53 mL
